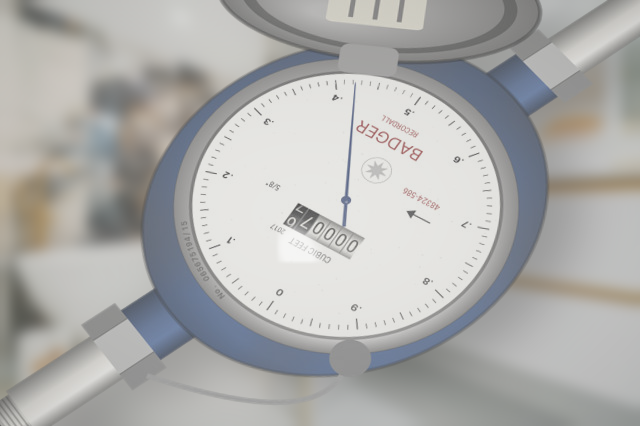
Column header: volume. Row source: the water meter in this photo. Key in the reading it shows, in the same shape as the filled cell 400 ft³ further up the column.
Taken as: 76.42 ft³
